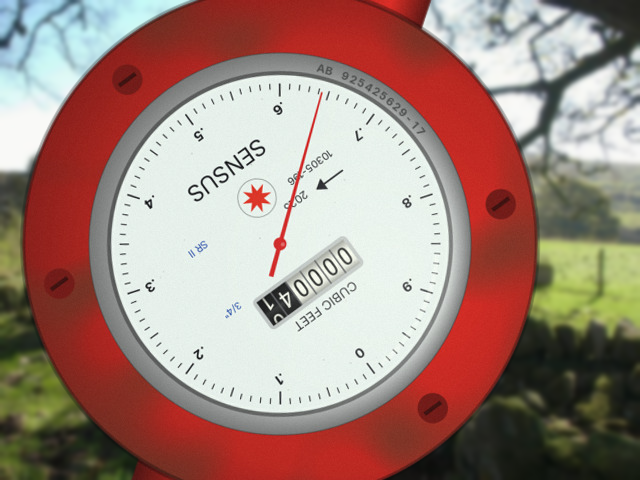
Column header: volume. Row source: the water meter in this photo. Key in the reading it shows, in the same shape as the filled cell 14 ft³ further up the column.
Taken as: 40.64 ft³
